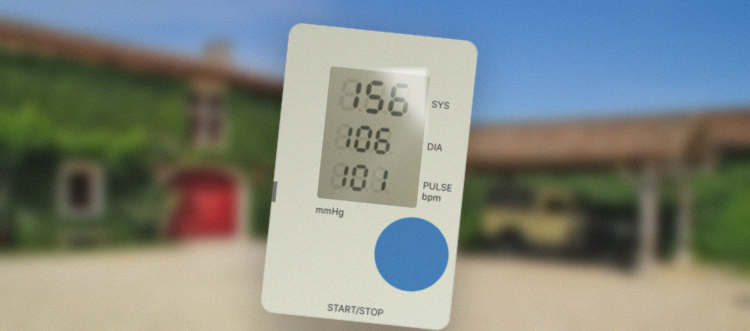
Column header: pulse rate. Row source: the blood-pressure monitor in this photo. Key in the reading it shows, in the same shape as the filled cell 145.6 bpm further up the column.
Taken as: 101 bpm
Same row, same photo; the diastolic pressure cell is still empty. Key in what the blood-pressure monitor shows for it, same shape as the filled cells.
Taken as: 106 mmHg
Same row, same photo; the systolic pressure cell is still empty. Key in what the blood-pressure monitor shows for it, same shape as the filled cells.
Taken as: 156 mmHg
